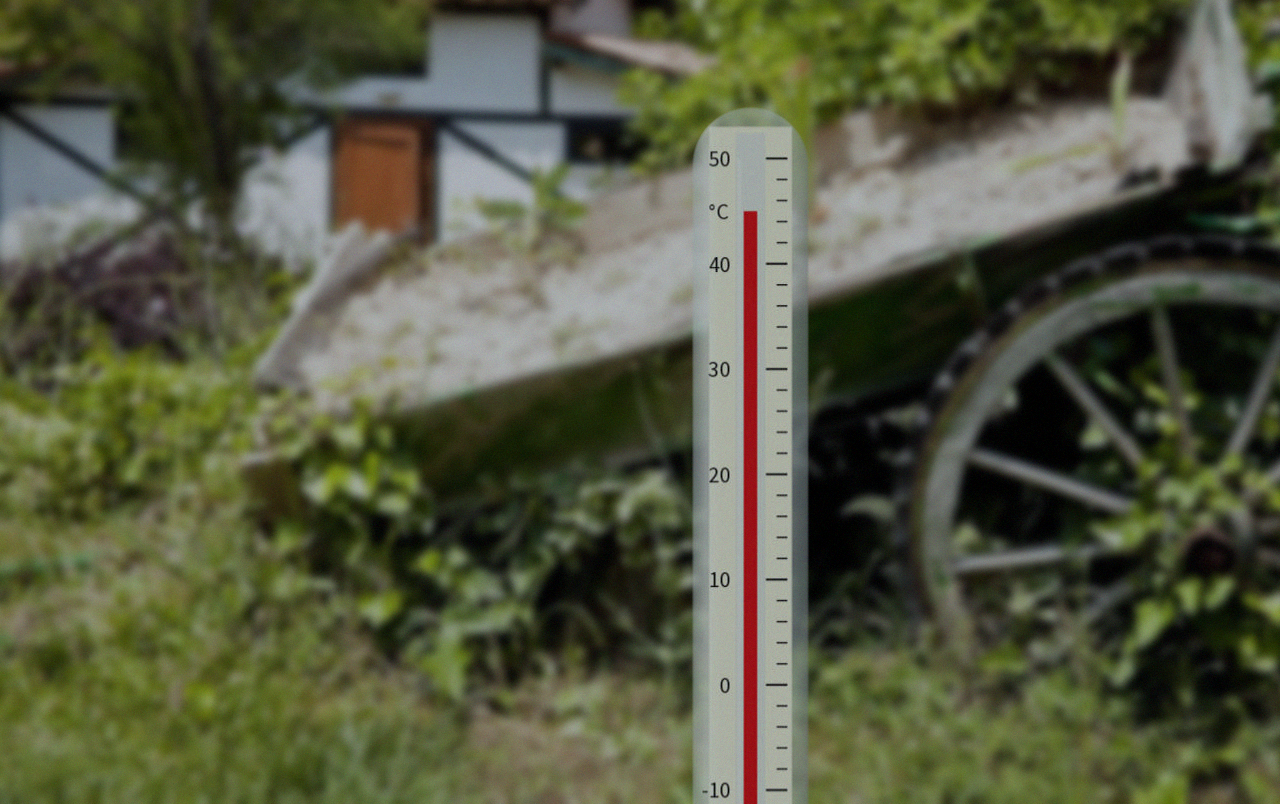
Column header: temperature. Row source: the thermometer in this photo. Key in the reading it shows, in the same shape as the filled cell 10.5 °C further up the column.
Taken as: 45 °C
